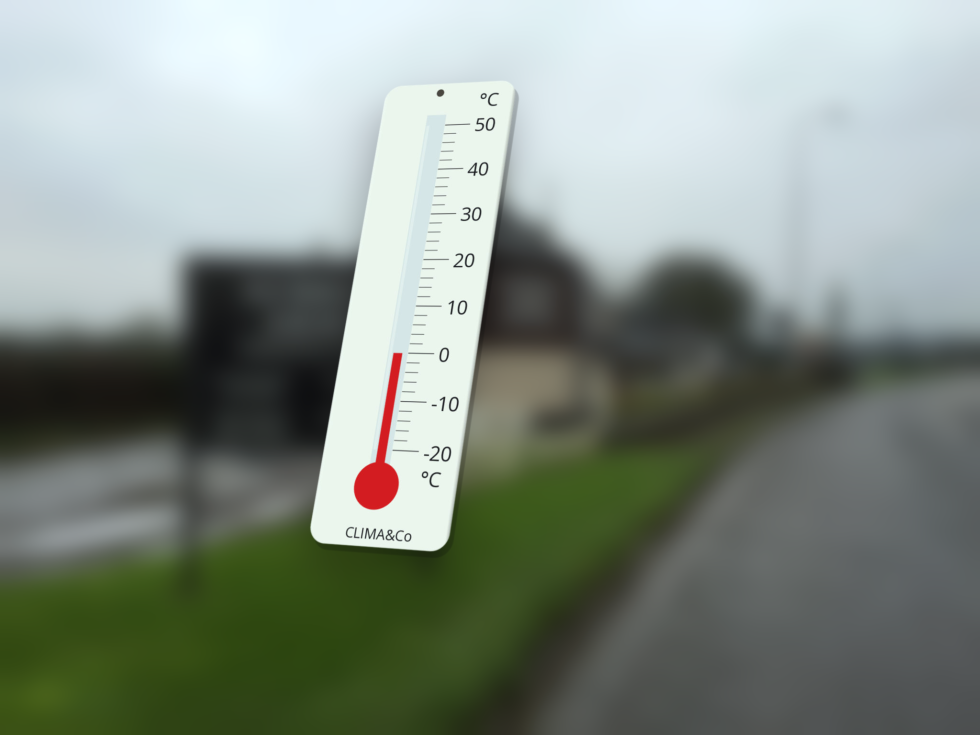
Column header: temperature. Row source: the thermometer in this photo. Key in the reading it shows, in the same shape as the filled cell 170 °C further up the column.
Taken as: 0 °C
